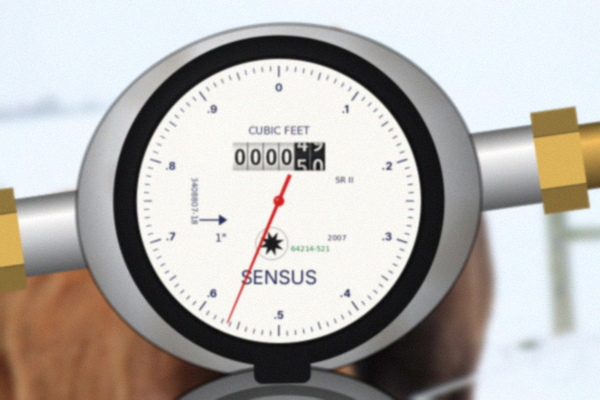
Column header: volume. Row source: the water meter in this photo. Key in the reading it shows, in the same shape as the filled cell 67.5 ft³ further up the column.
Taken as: 49.56 ft³
